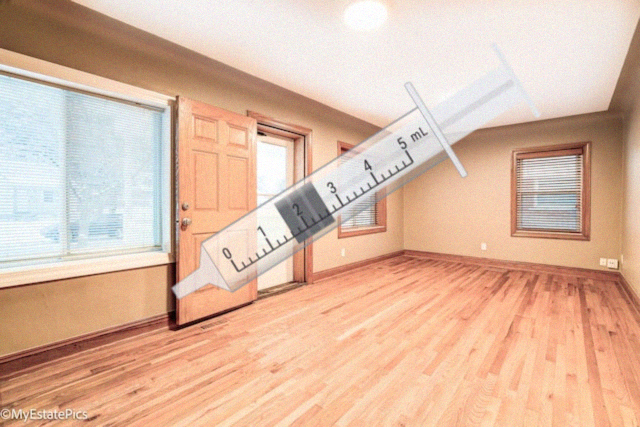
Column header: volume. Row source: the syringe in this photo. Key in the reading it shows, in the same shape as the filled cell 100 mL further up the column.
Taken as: 1.6 mL
